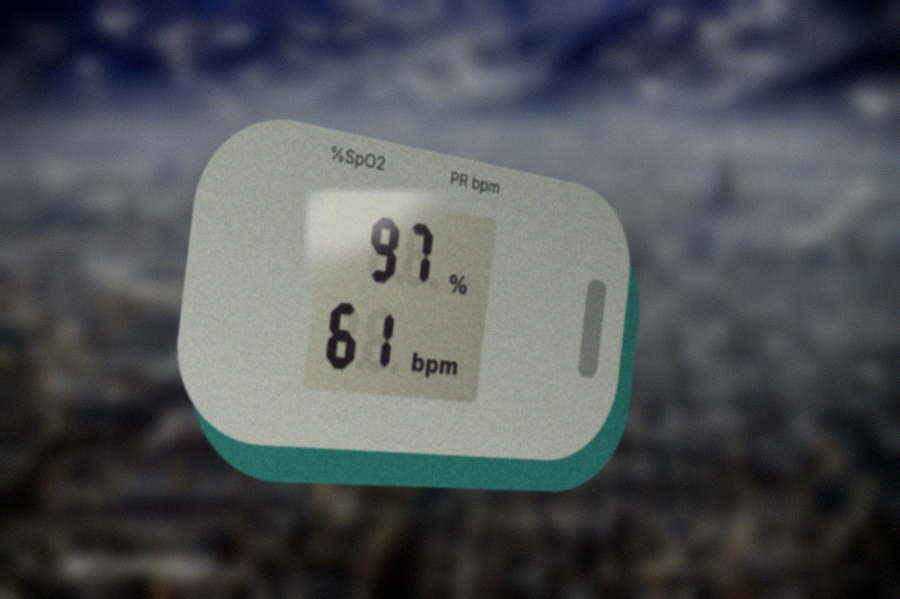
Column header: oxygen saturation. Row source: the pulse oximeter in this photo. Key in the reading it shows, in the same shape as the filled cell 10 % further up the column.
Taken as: 97 %
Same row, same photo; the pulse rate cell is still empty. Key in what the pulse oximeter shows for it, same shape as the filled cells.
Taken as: 61 bpm
